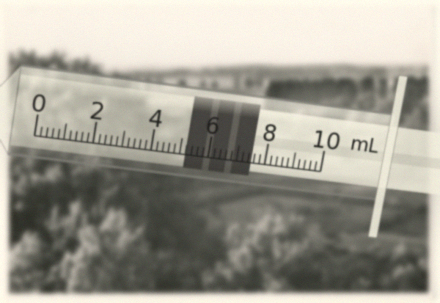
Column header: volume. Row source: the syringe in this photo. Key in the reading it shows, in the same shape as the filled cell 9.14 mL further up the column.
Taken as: 5.2 mL
